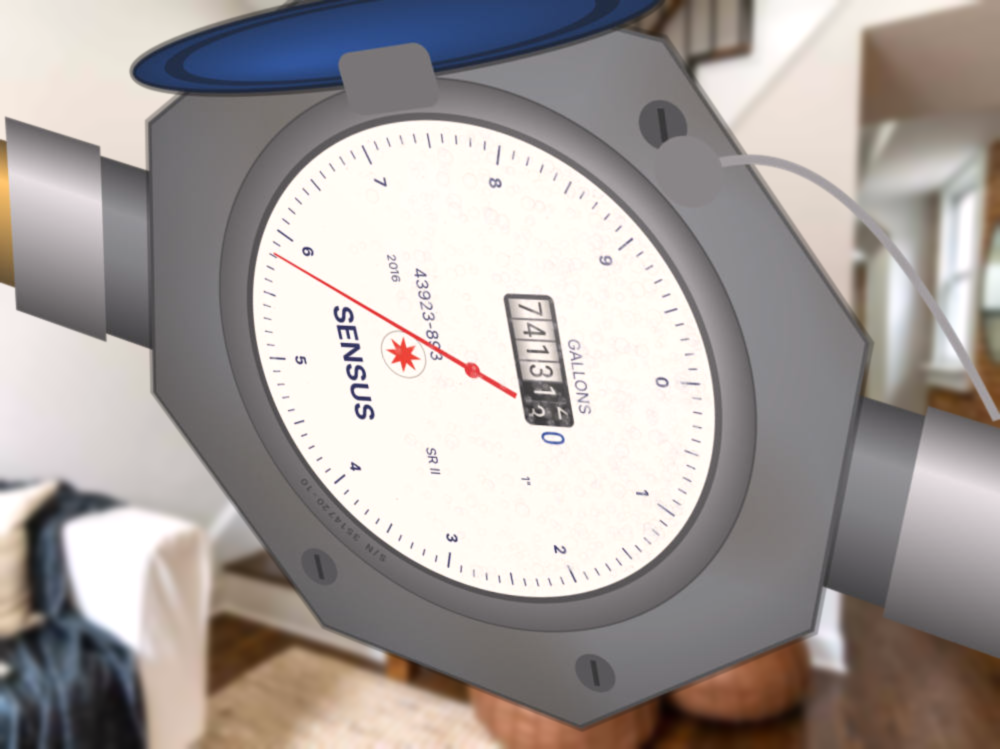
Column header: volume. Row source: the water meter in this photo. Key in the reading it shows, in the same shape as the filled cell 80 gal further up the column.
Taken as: 7413125.8 gal
